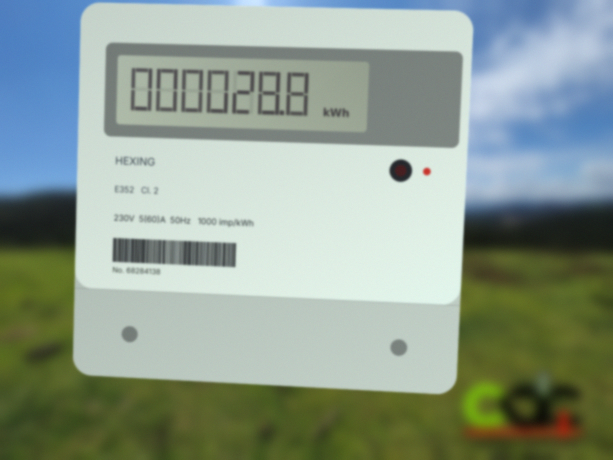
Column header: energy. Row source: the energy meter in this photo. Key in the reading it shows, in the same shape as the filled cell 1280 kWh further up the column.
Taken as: 28.8 kWh
